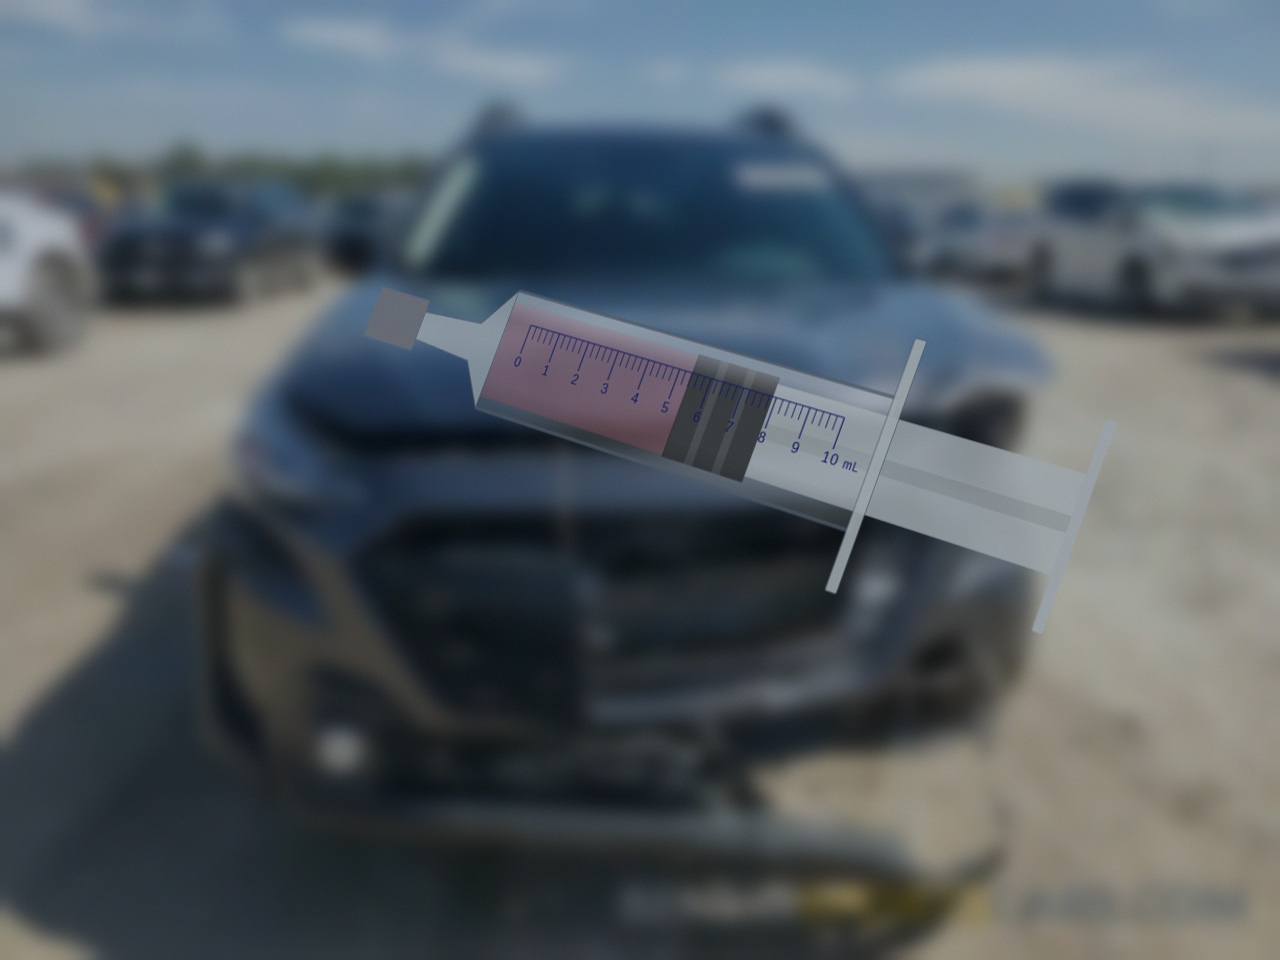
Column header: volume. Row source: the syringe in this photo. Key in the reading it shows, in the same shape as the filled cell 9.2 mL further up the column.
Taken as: 5.4 mL
